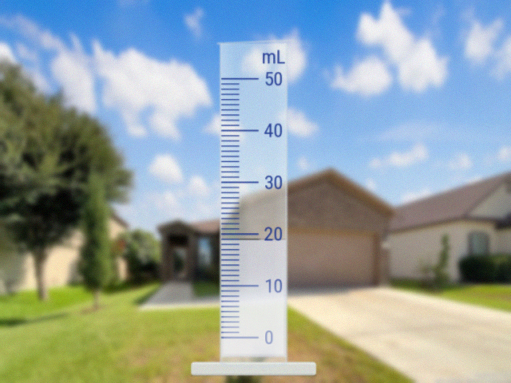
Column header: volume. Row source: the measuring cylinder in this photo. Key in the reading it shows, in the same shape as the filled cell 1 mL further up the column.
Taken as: 19 mL
